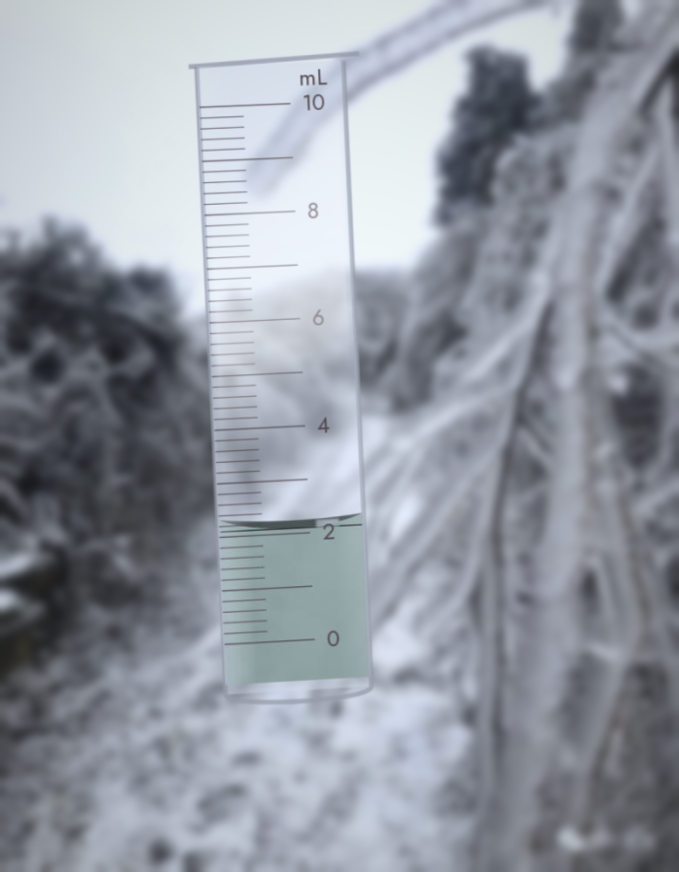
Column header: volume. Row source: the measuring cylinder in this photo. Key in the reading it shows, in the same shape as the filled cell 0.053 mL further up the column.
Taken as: 2.1 mL
